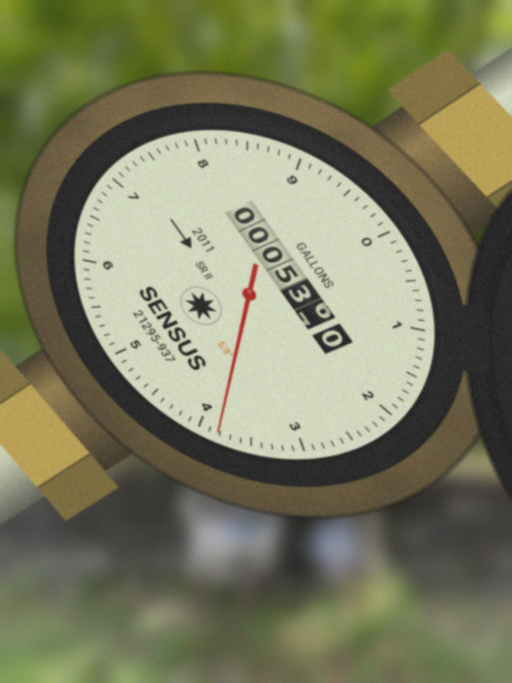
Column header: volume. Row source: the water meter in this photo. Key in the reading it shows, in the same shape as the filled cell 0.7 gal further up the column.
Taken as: 5363.8 gal
